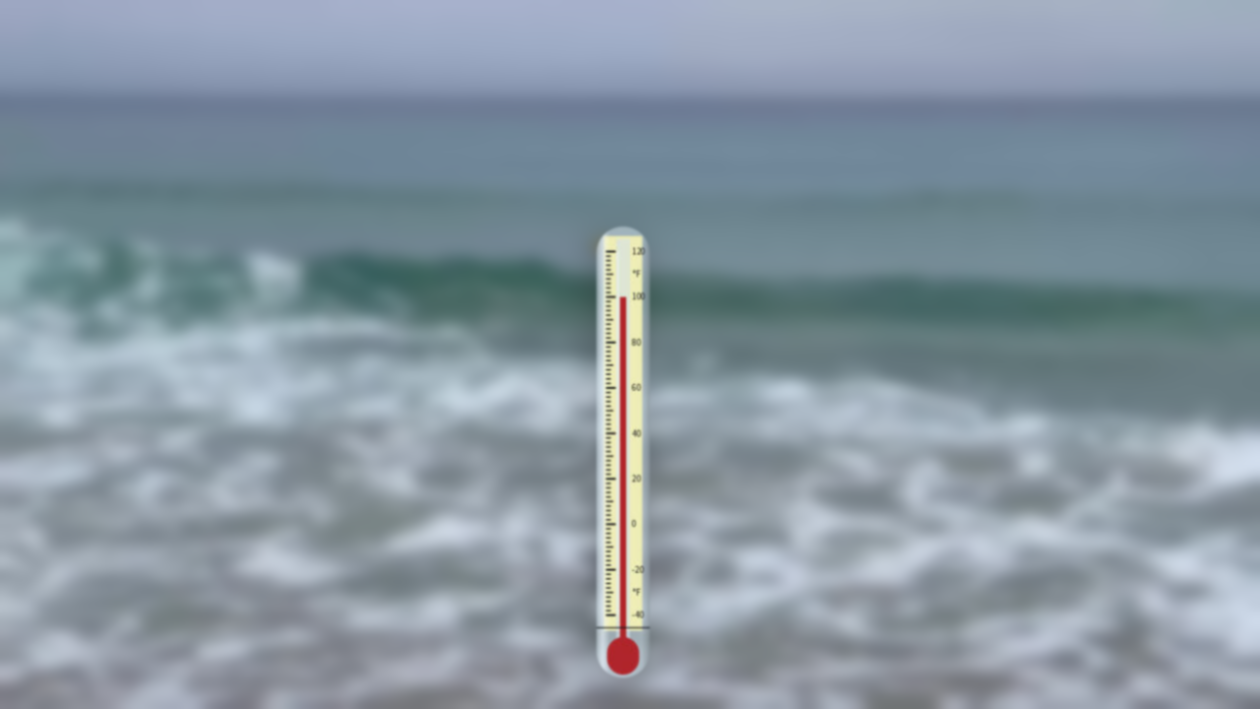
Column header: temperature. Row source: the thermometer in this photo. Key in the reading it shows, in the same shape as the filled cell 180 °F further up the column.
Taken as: 100 °F
